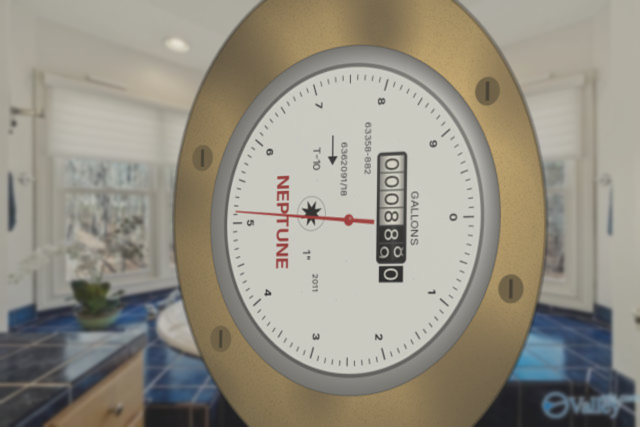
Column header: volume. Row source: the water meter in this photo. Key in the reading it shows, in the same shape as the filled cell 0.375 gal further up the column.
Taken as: 8885.1 gal
